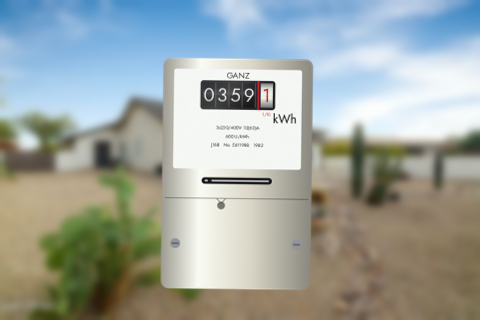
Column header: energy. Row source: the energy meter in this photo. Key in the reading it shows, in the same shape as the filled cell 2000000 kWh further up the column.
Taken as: 359.1 kWh
